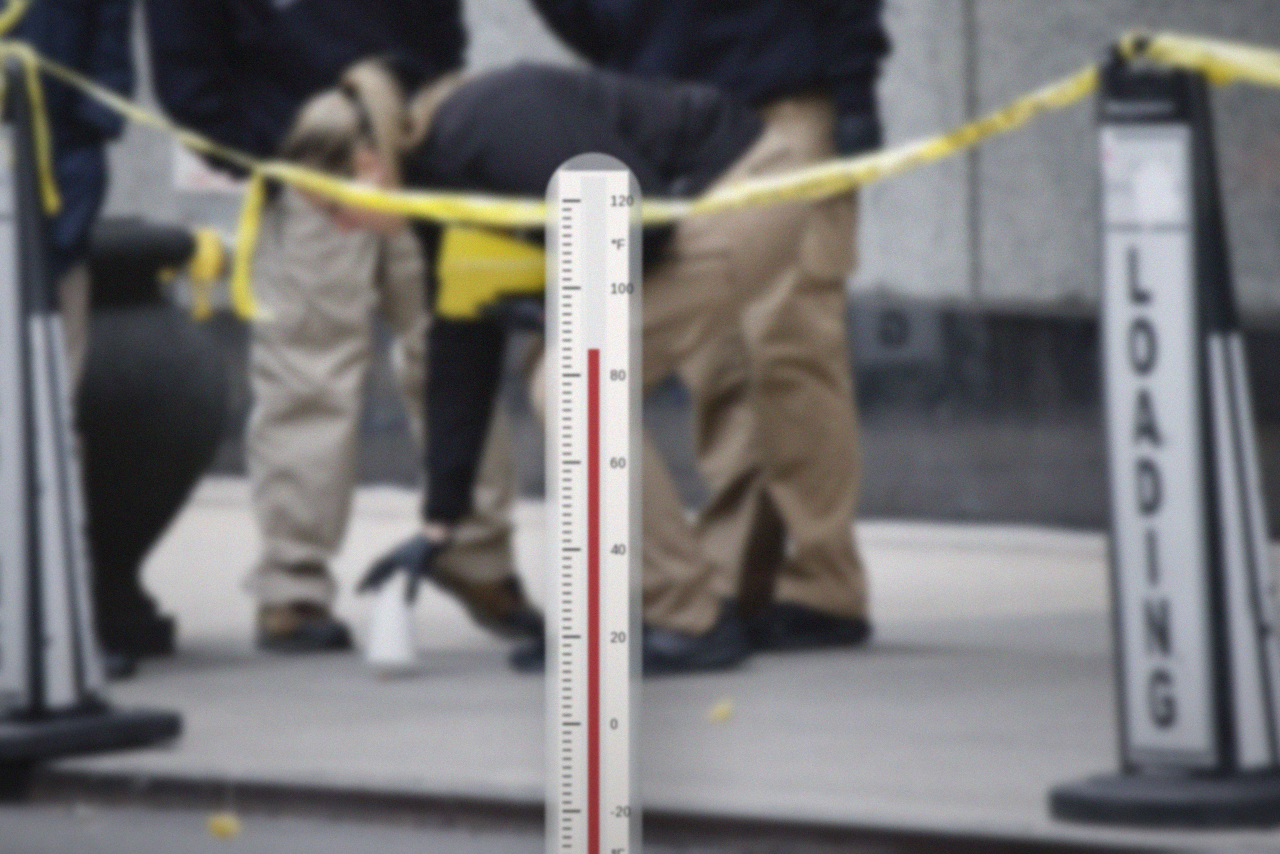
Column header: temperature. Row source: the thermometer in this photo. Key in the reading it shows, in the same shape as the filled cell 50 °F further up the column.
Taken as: 86 °F
